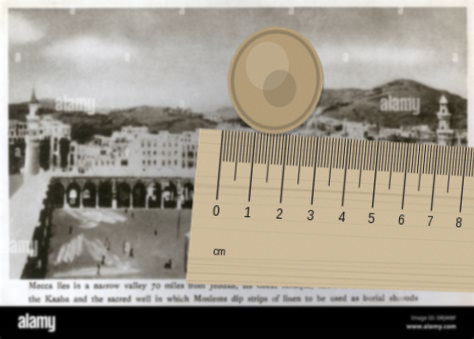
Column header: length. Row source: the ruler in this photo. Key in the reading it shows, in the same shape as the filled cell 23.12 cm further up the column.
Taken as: 3 cm
